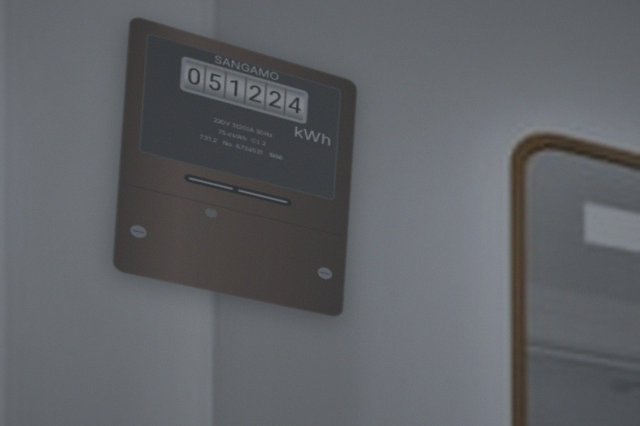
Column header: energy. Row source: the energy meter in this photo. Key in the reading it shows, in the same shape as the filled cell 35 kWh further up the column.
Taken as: 51224 kWh
